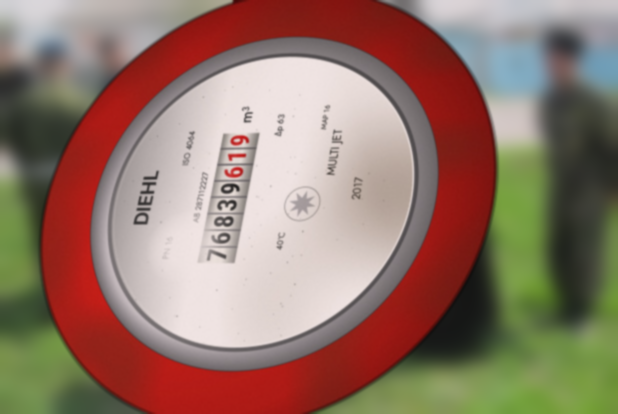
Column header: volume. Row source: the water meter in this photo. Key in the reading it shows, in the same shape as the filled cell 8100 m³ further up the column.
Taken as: 76839.619 m³
